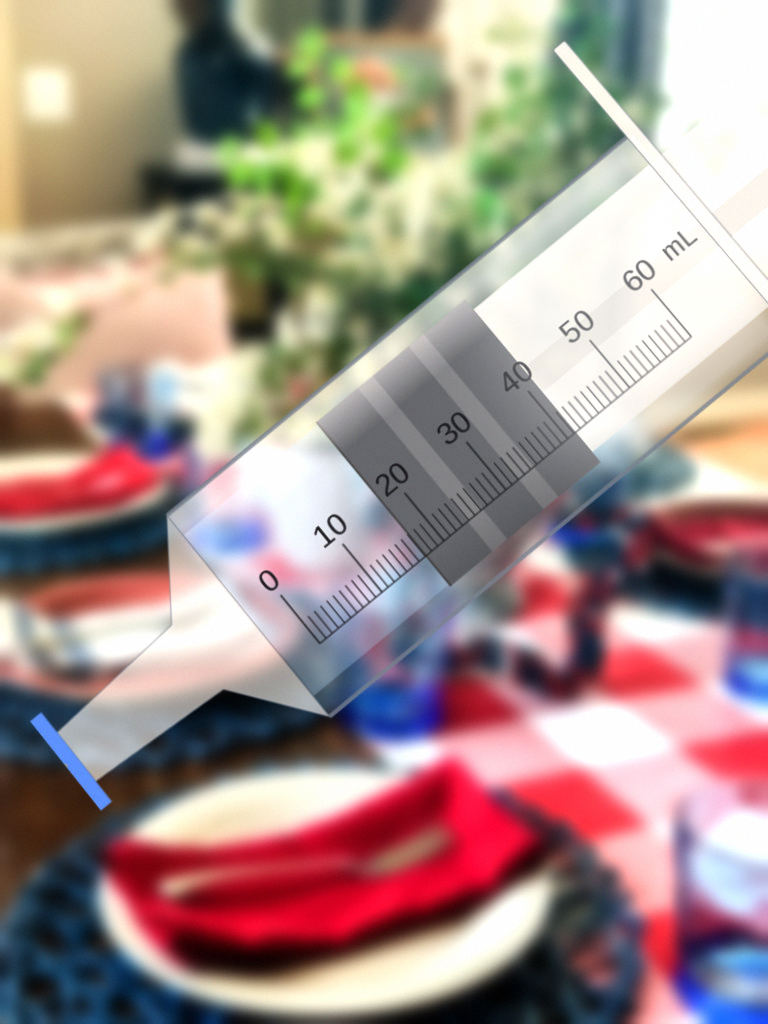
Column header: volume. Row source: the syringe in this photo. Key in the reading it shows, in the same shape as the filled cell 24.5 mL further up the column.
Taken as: 17 mL
